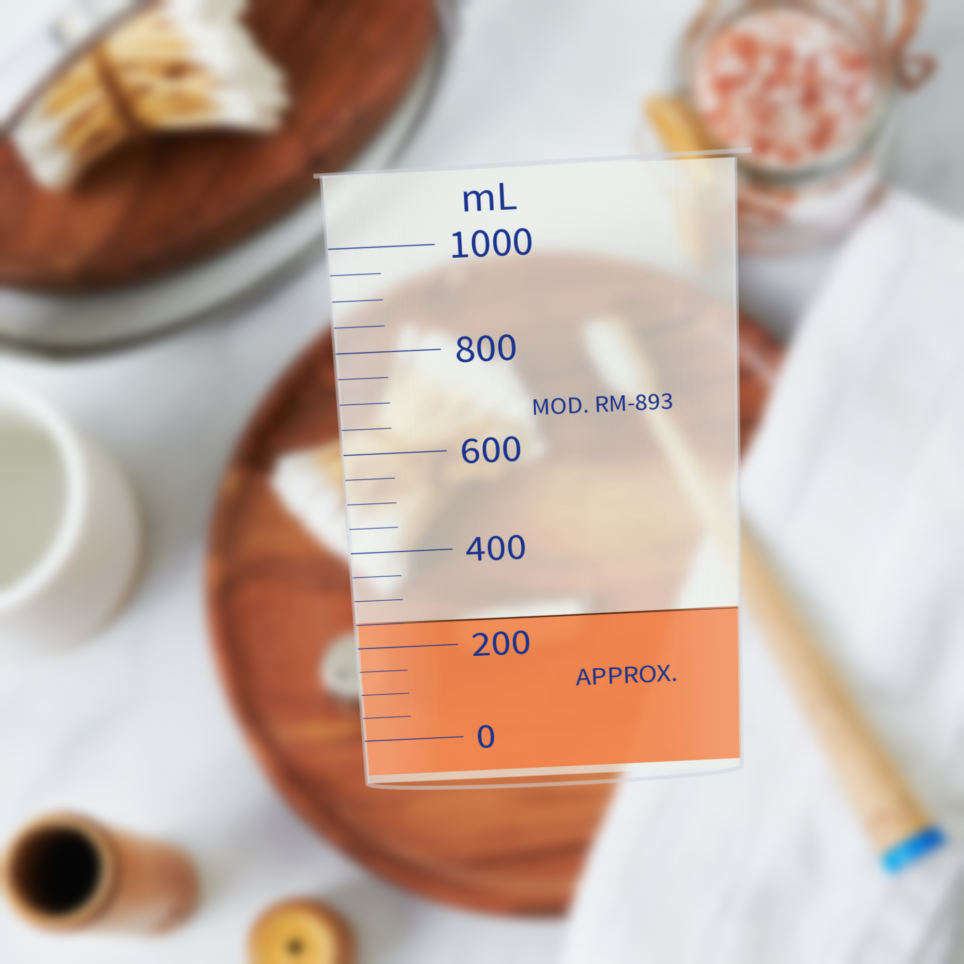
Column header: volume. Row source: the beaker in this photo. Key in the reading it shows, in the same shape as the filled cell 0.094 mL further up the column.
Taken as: 250 mL
